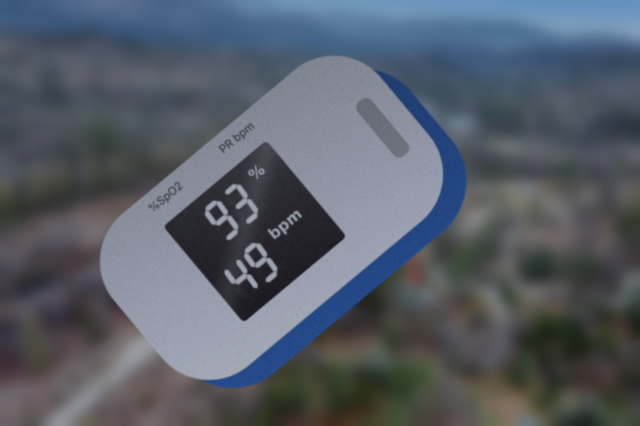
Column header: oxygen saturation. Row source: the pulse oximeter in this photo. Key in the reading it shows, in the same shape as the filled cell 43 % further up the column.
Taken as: 93 %
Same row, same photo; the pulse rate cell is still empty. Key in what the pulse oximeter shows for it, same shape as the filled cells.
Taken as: 49 bpm
